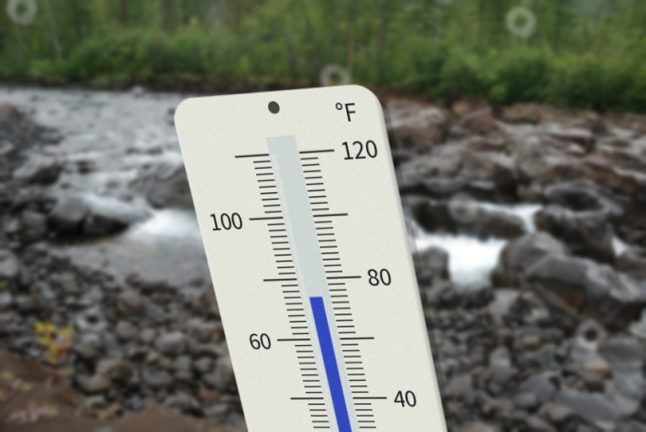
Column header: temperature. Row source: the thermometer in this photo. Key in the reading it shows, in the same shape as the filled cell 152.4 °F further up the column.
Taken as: 74 °F
